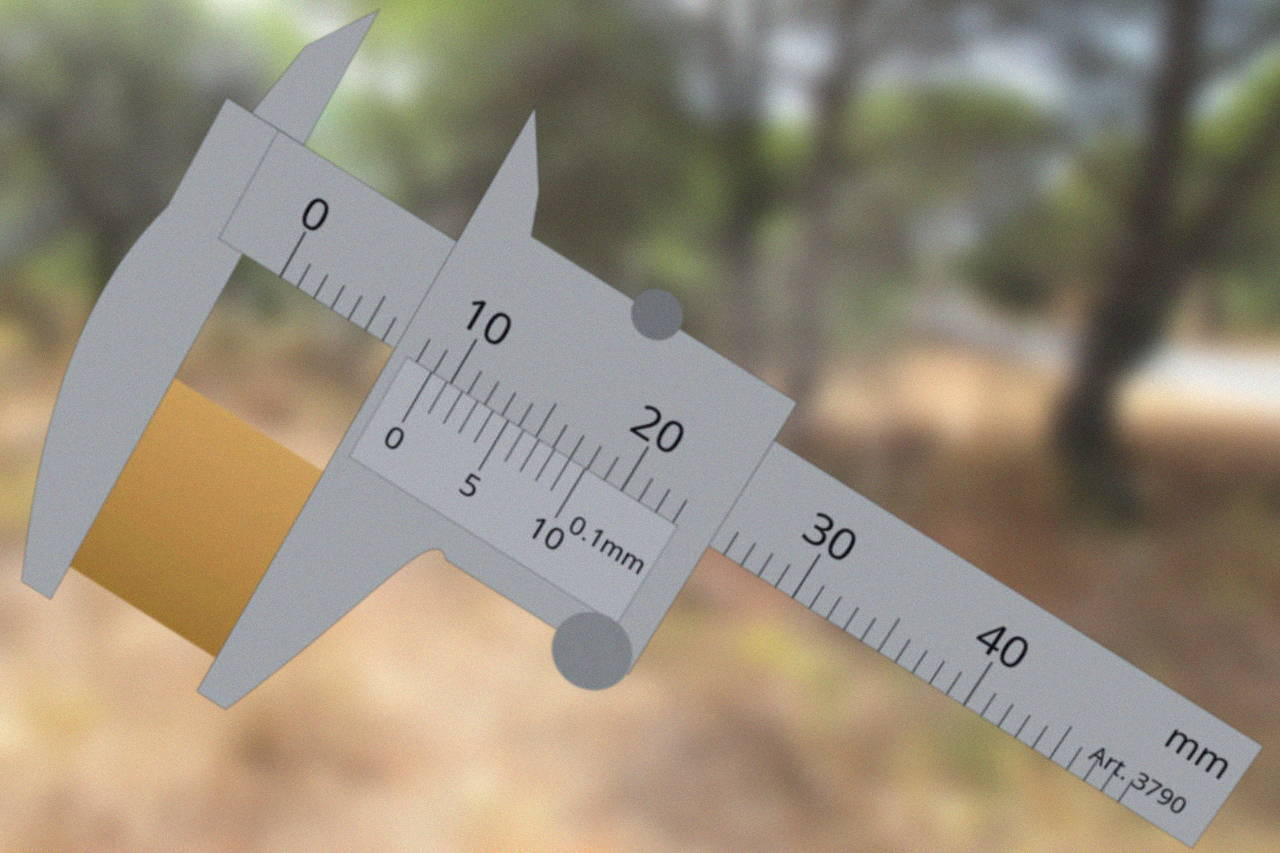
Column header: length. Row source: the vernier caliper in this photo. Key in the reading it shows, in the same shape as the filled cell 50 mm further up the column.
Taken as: 8.9 mm
